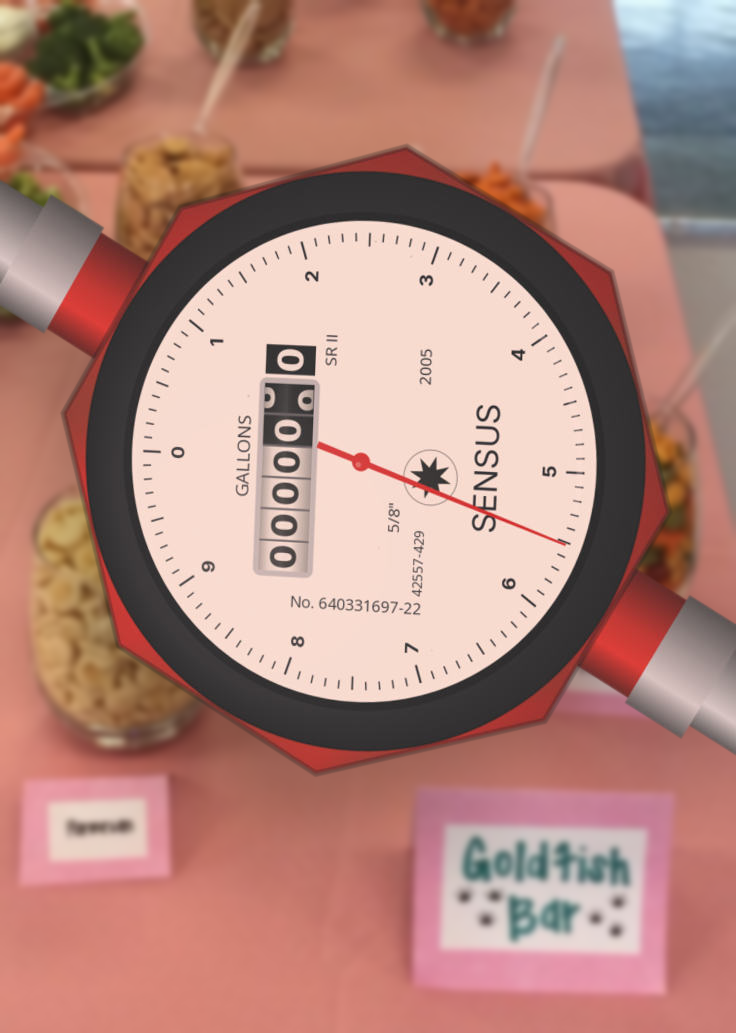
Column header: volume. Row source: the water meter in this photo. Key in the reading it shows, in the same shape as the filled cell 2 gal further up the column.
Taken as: 85.5 gal
